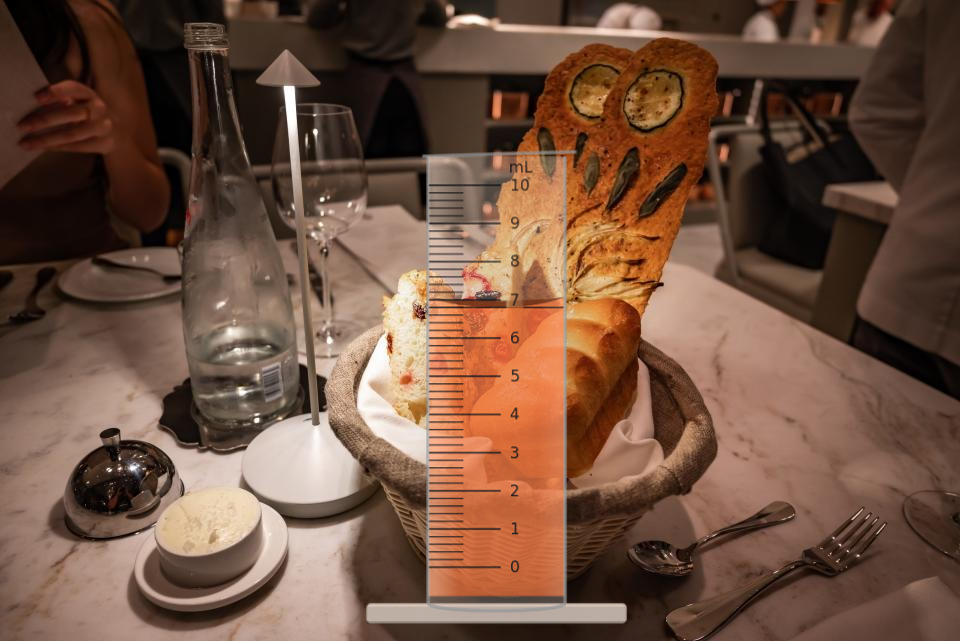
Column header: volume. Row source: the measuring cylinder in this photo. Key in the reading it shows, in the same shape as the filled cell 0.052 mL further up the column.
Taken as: 6.8 mL
